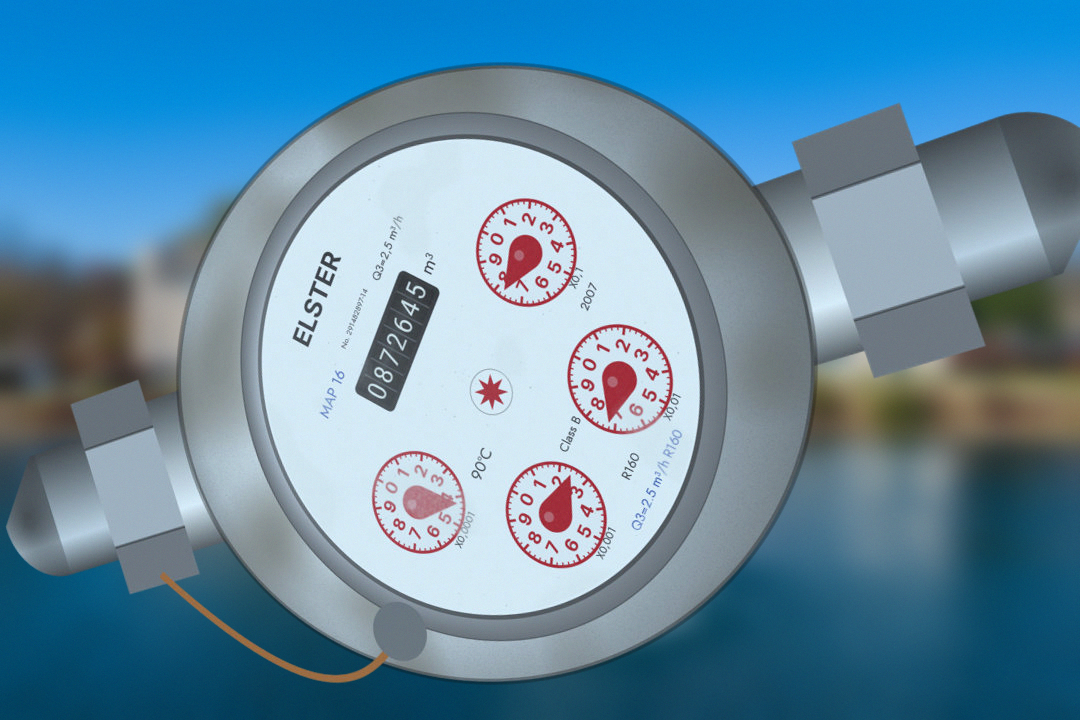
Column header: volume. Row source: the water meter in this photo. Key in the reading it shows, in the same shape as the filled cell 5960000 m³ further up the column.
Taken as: 872645.7724 m³
